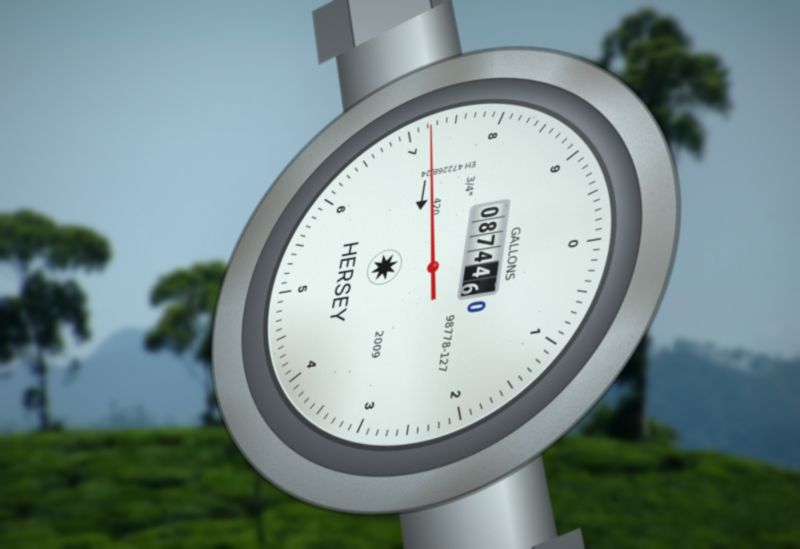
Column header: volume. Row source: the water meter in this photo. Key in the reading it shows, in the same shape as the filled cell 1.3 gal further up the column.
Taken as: 874457.2 gal
